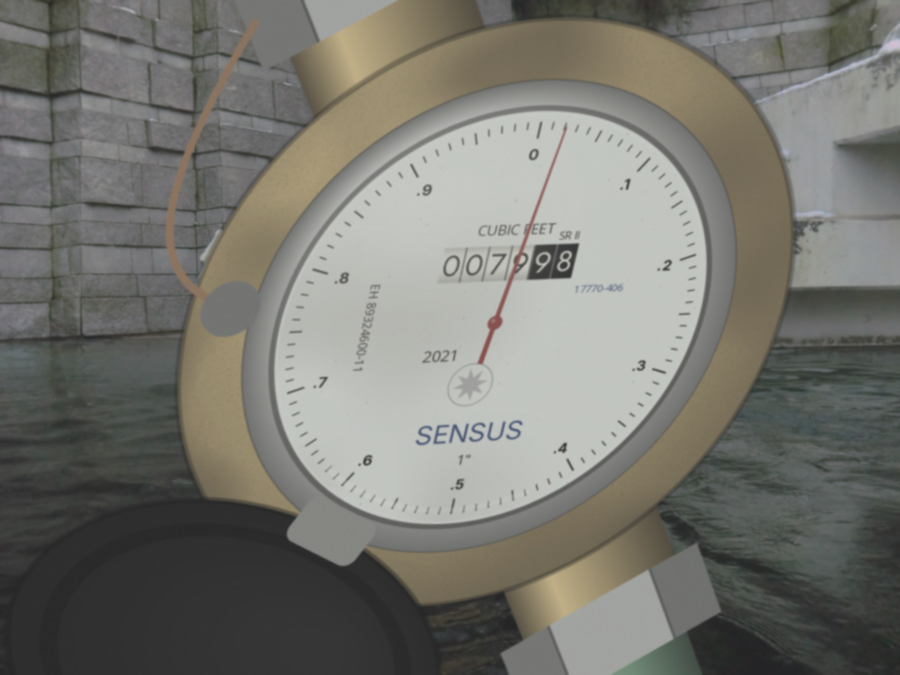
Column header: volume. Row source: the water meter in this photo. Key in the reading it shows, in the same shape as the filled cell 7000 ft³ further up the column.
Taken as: 7998.02 ft³
